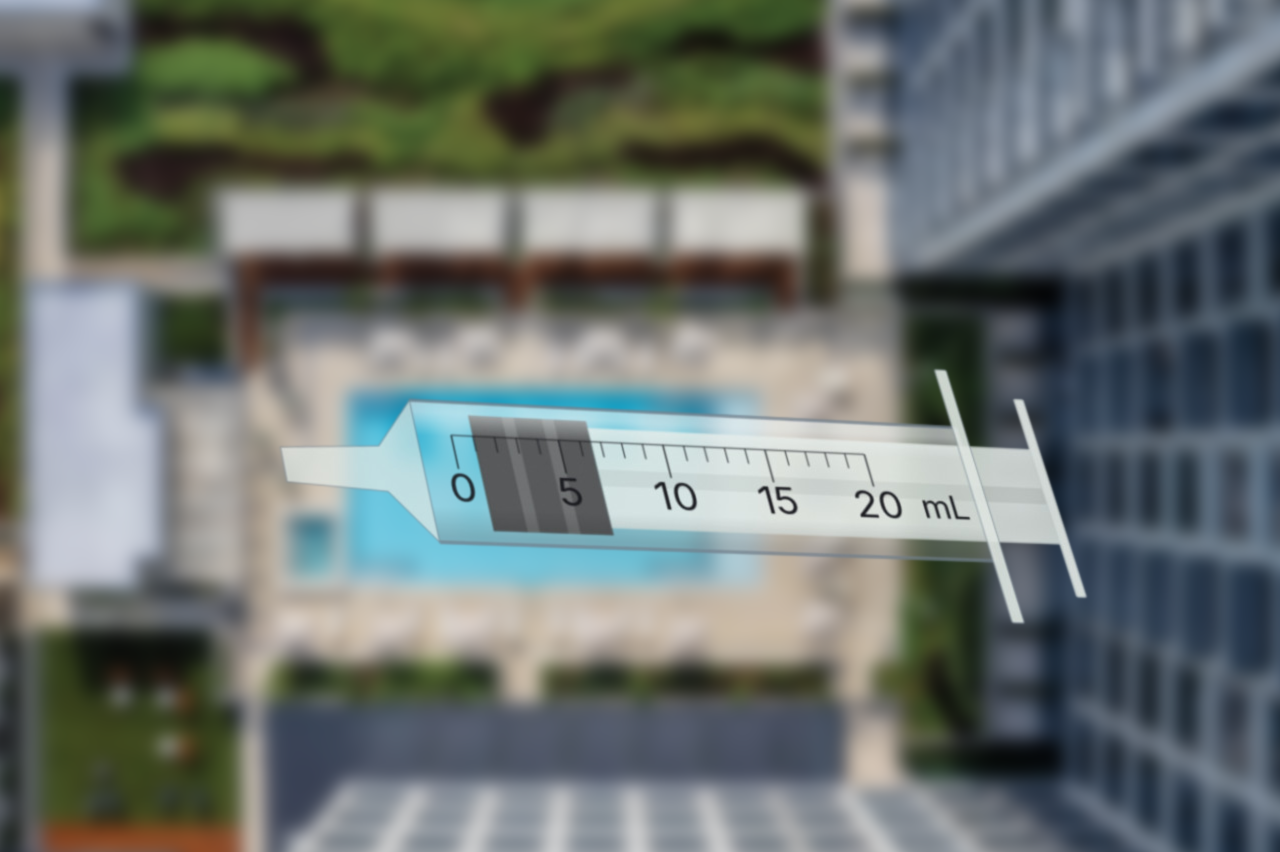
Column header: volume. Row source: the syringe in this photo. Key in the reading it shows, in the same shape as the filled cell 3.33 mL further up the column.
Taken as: 1 mL
